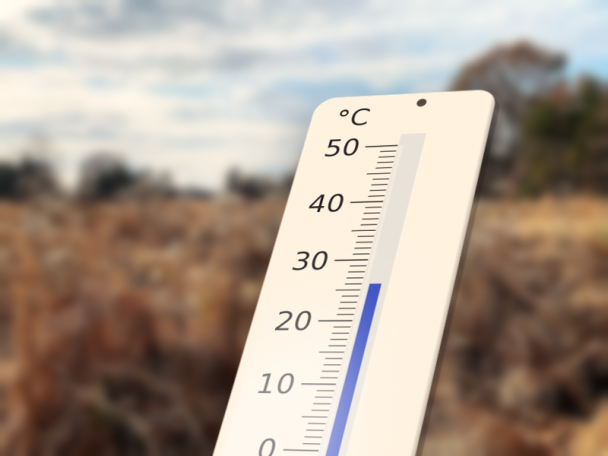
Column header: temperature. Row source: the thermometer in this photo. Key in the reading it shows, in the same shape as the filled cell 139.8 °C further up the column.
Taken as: 26 °C
